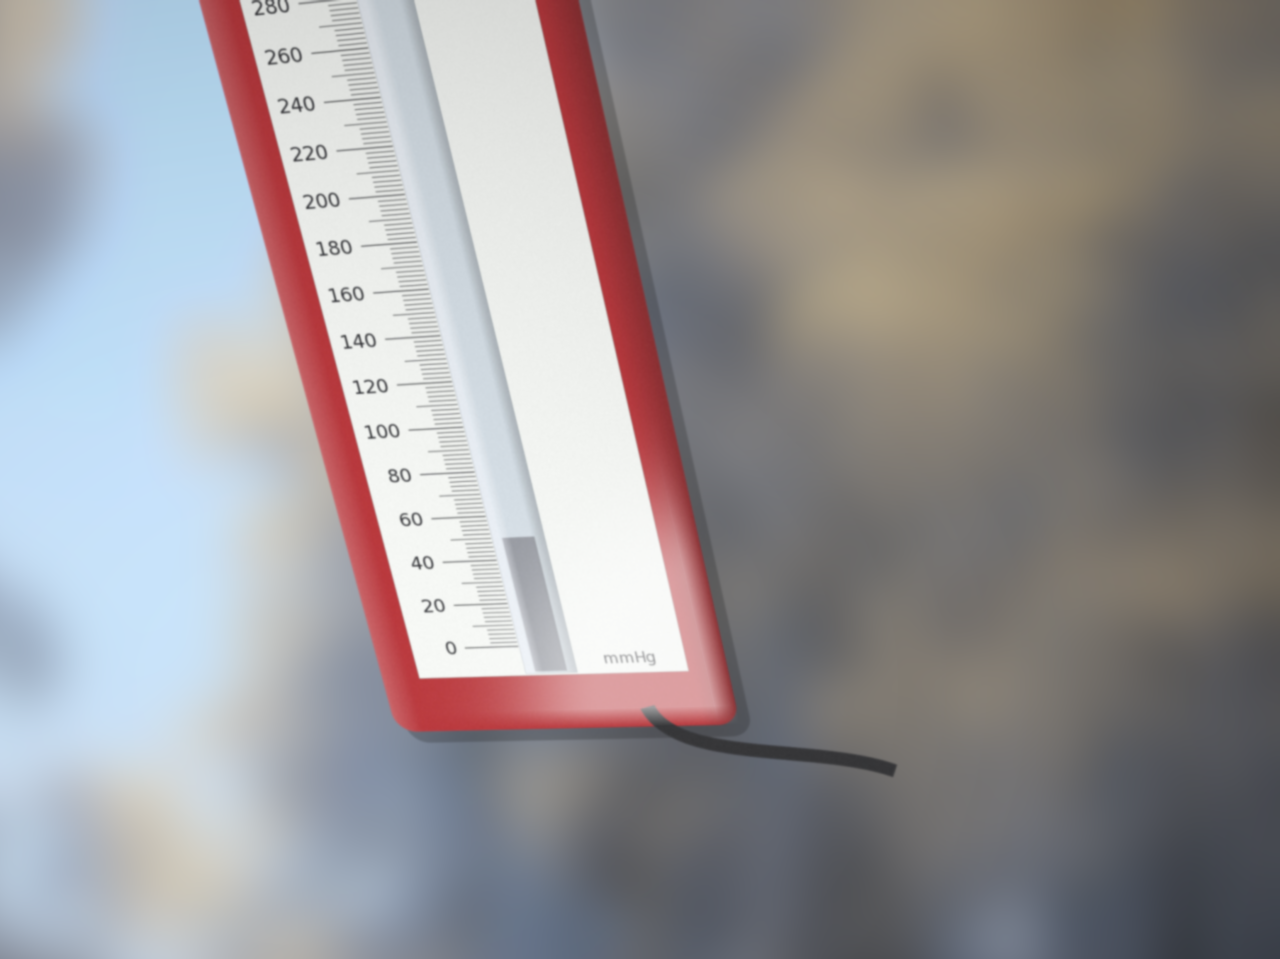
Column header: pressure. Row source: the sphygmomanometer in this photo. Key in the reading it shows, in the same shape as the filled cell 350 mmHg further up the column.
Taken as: 50 mmHg
